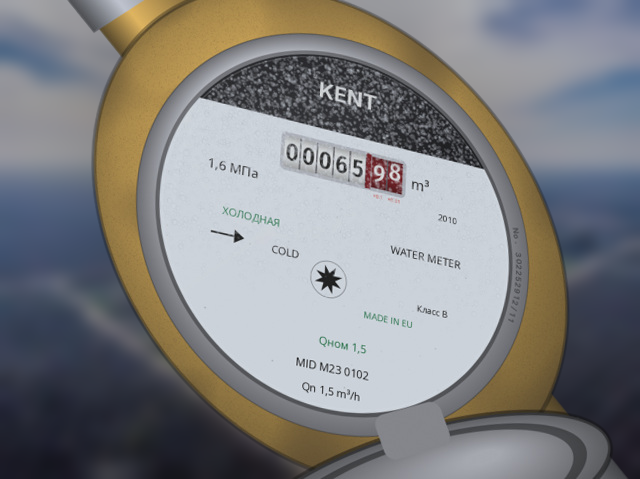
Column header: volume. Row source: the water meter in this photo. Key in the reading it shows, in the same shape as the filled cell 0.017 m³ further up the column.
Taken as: 65.98 m³
